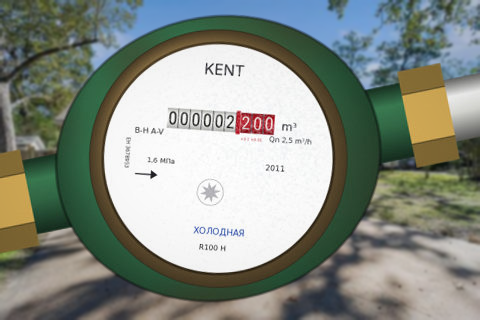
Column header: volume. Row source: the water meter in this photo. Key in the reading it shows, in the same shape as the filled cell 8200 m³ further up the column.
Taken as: 2.200 m³
